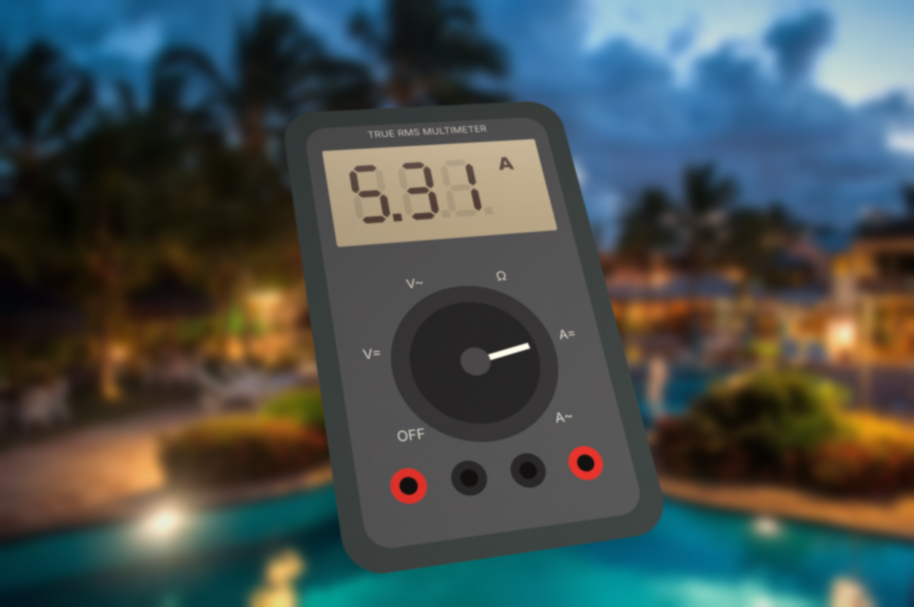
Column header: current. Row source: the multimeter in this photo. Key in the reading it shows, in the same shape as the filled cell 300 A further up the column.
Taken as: 5.31 A
